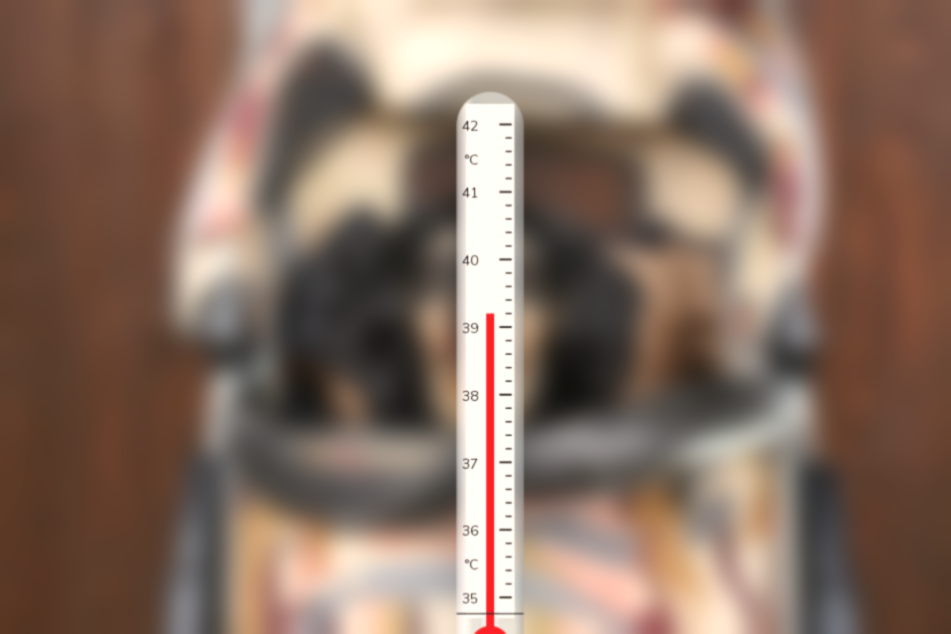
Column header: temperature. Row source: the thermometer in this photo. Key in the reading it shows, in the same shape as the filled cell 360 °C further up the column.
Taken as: 39.2 °C
